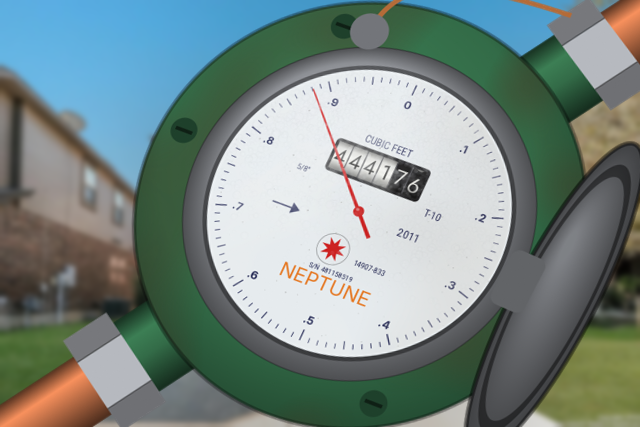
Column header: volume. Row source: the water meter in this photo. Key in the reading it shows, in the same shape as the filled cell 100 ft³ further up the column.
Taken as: 444175.88 ft³
